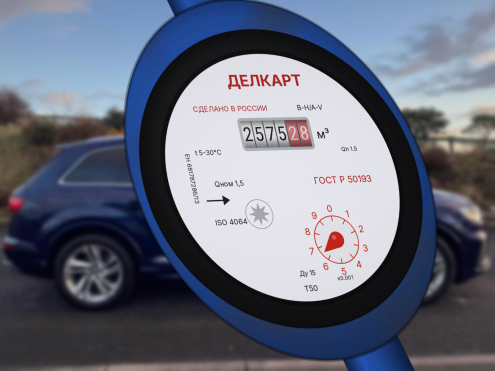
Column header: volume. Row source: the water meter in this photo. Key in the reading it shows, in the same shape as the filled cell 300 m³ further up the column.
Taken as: 2575.286 m³
